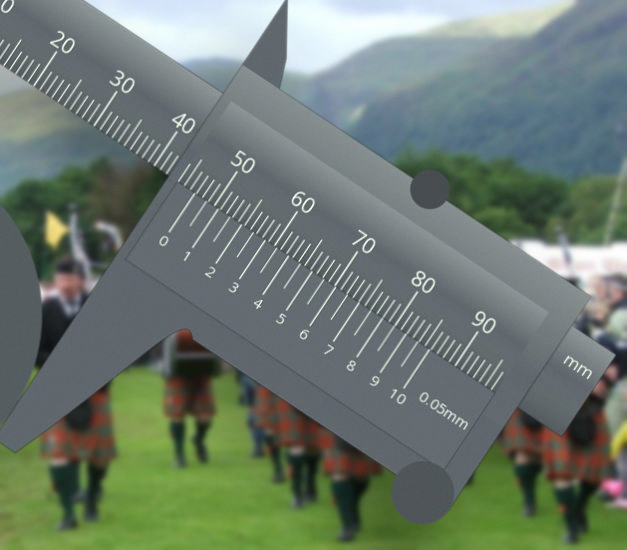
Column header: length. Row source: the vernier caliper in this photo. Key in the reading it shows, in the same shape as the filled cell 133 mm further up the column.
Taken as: 46.8 mm
